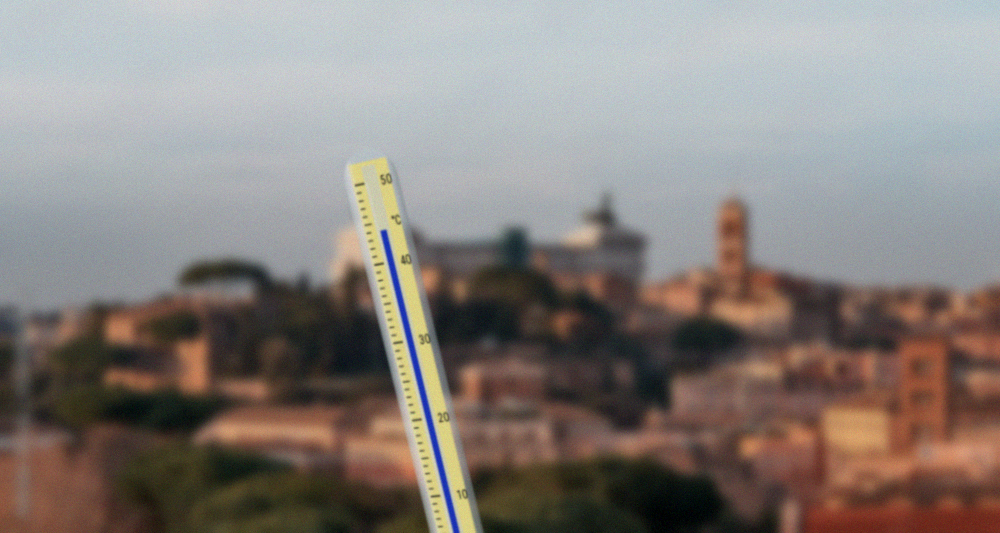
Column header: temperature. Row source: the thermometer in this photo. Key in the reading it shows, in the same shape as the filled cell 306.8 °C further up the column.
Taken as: 44 °C
